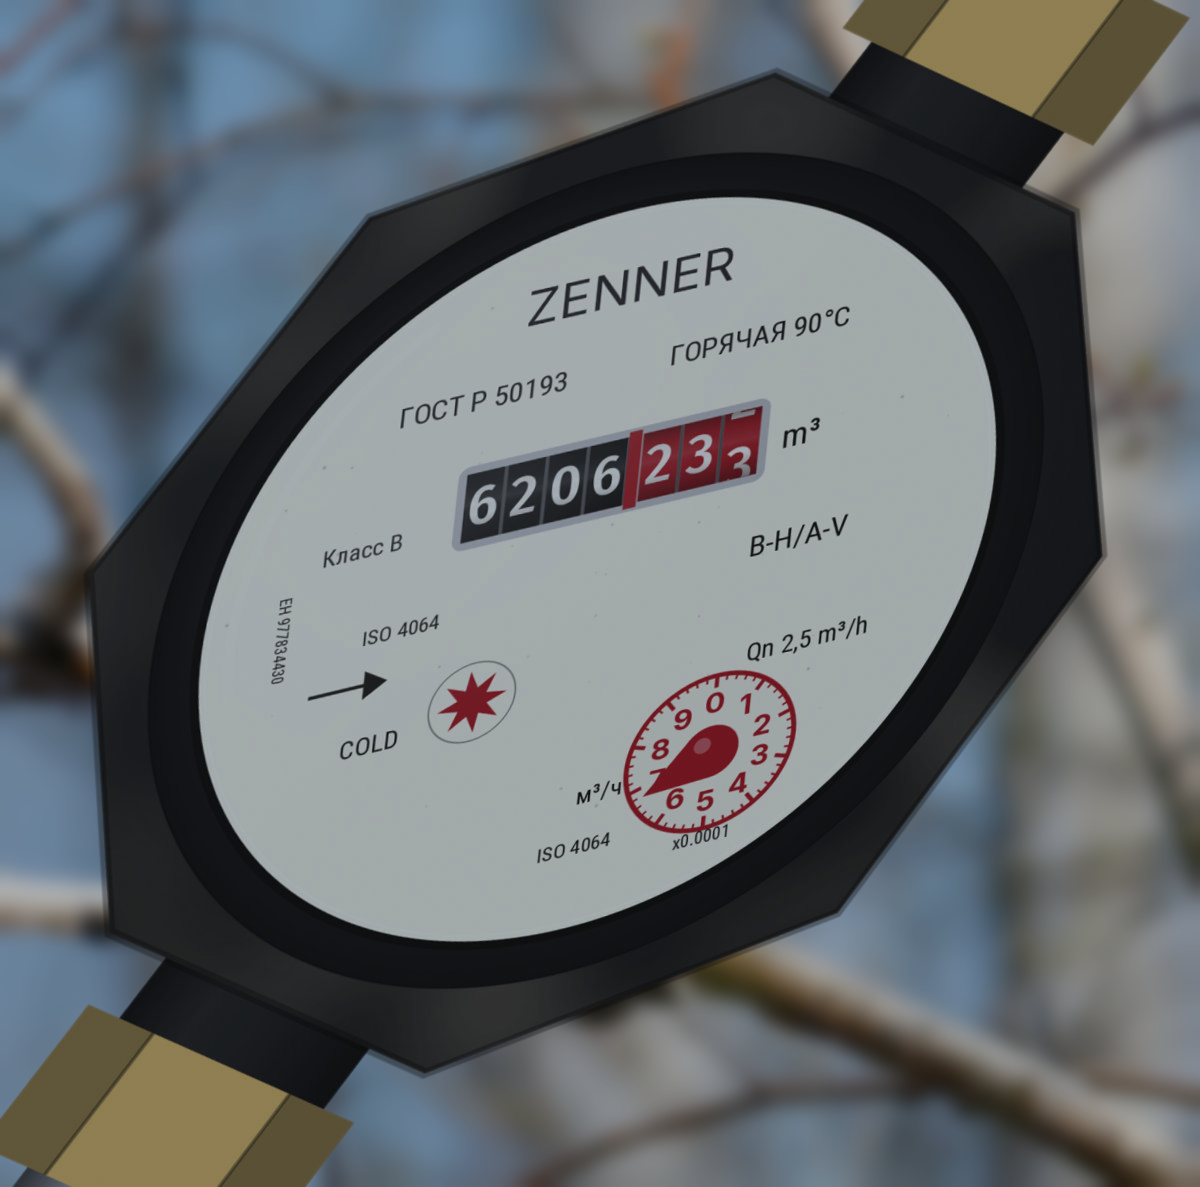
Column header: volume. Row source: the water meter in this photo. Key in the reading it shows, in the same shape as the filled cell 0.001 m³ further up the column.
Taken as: 6206.2326 m³
